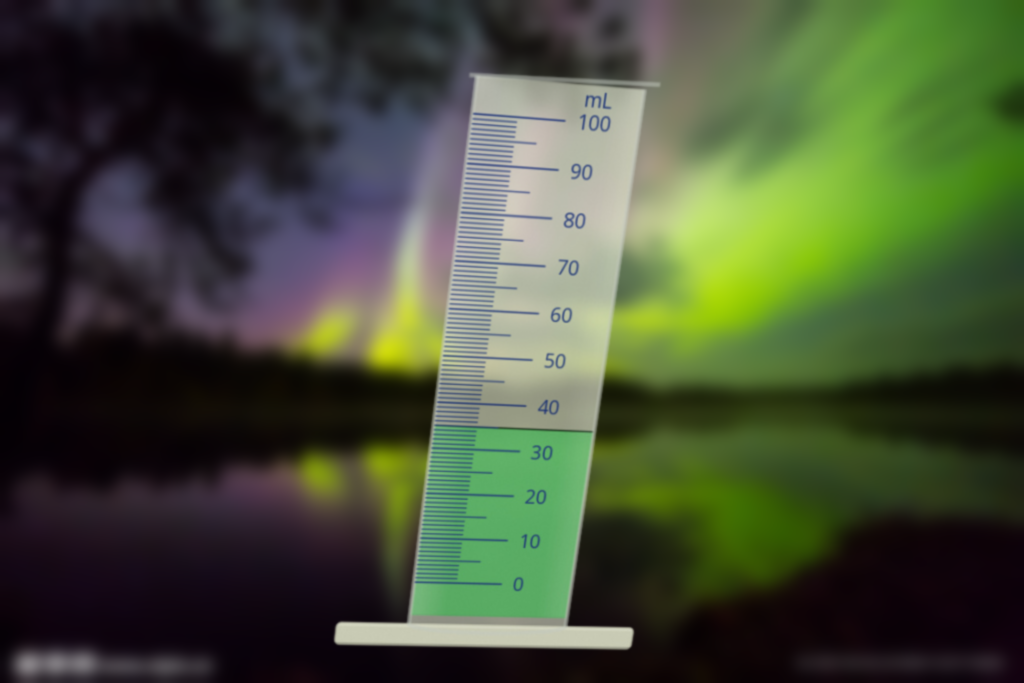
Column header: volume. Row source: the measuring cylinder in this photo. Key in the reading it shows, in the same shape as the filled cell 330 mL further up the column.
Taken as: 35 mL
